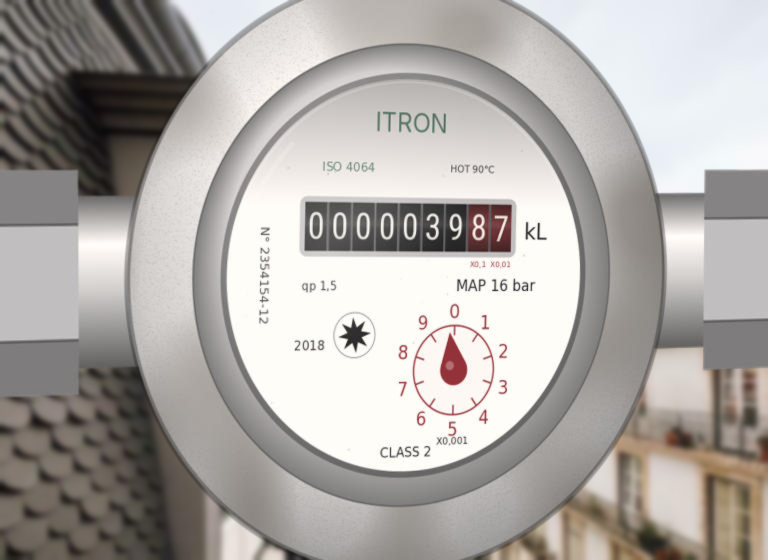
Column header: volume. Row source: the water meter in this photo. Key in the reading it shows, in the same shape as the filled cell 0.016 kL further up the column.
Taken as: 39.869 kL
